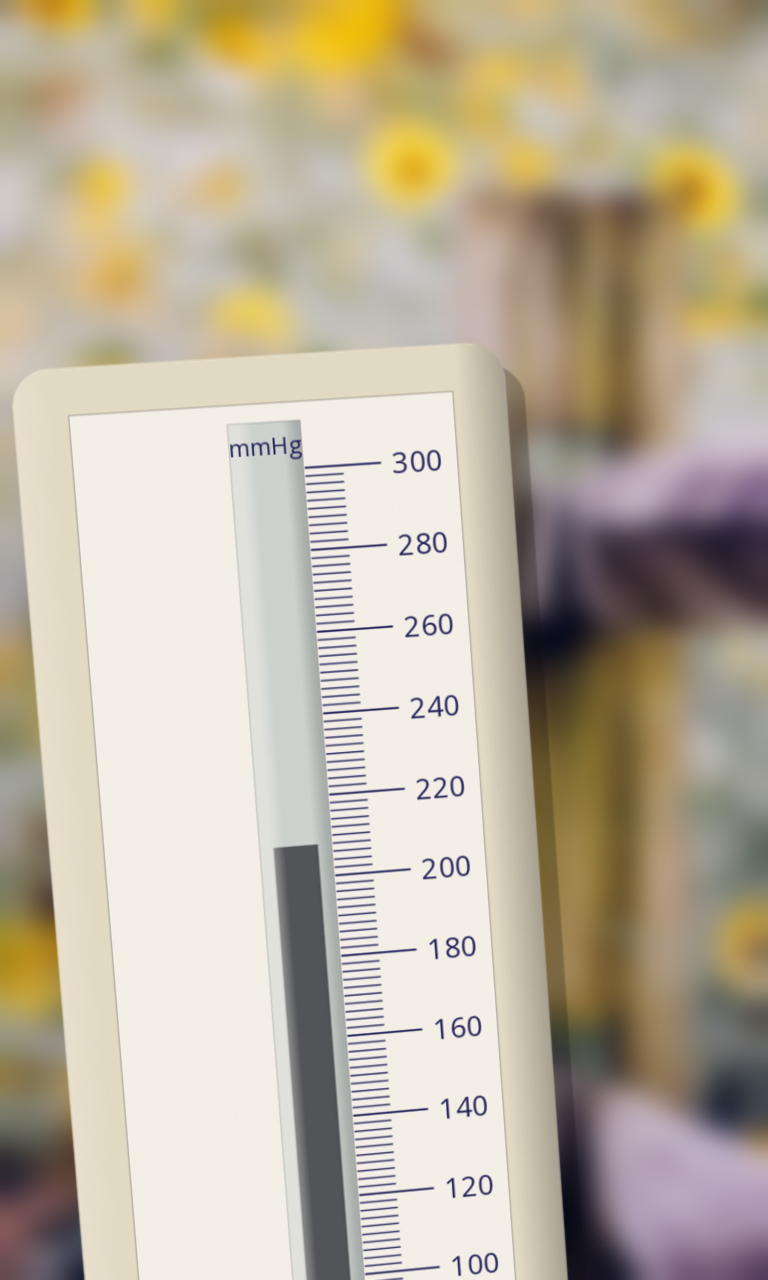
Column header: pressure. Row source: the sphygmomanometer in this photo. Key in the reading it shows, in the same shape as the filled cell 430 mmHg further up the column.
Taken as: 208 mmHg
